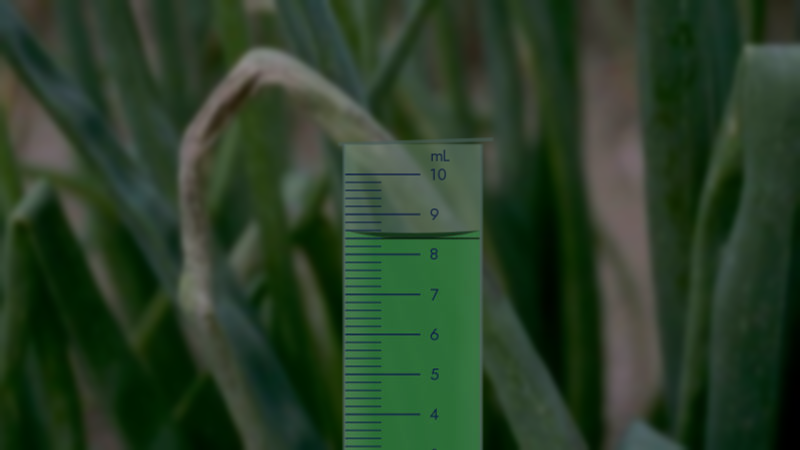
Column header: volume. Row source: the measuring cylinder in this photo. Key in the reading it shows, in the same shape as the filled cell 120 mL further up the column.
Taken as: 8.4 mL
